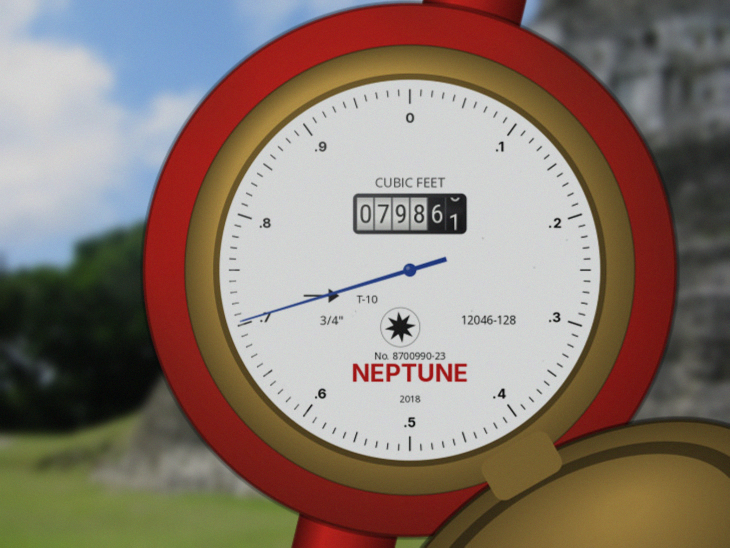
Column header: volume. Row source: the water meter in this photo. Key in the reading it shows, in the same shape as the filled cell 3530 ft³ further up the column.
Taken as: 79860.70 ft³
